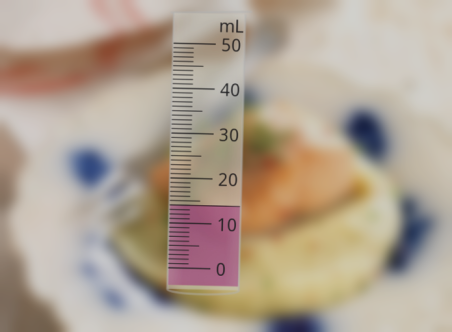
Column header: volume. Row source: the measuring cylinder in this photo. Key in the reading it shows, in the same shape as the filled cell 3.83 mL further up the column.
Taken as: 14 mL
